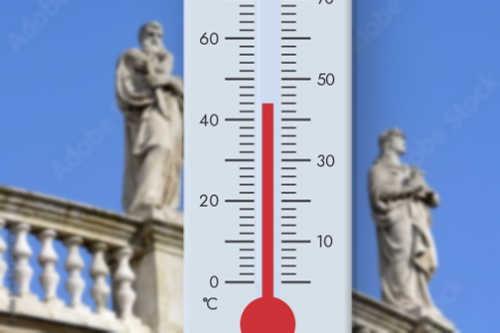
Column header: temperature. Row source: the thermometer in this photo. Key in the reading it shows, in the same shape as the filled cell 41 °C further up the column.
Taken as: 44 °C
